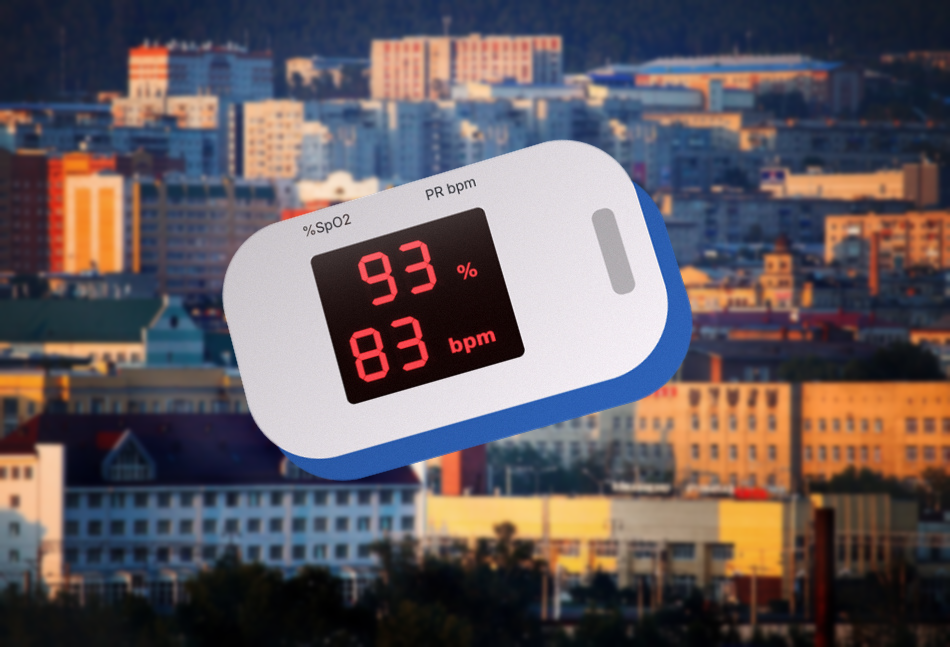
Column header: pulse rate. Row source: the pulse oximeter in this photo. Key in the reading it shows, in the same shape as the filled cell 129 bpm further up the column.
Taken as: 83 bpm
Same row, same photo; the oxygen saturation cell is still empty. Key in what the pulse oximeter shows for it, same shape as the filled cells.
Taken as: 93 %
